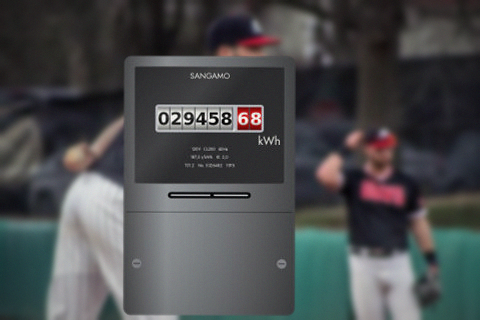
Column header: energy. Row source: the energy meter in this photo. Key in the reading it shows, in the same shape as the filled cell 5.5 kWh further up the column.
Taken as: 29458.68 kWh
